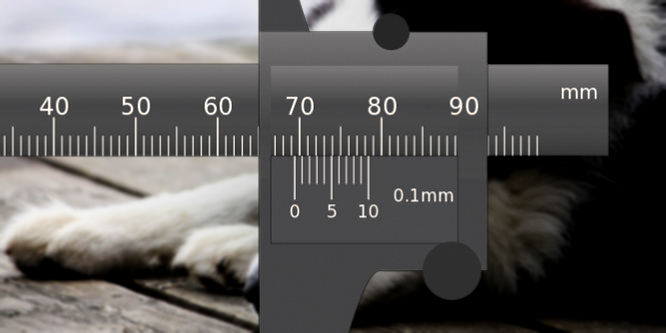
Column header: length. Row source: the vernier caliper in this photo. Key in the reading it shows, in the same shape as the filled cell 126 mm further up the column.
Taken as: 69.4 mm
